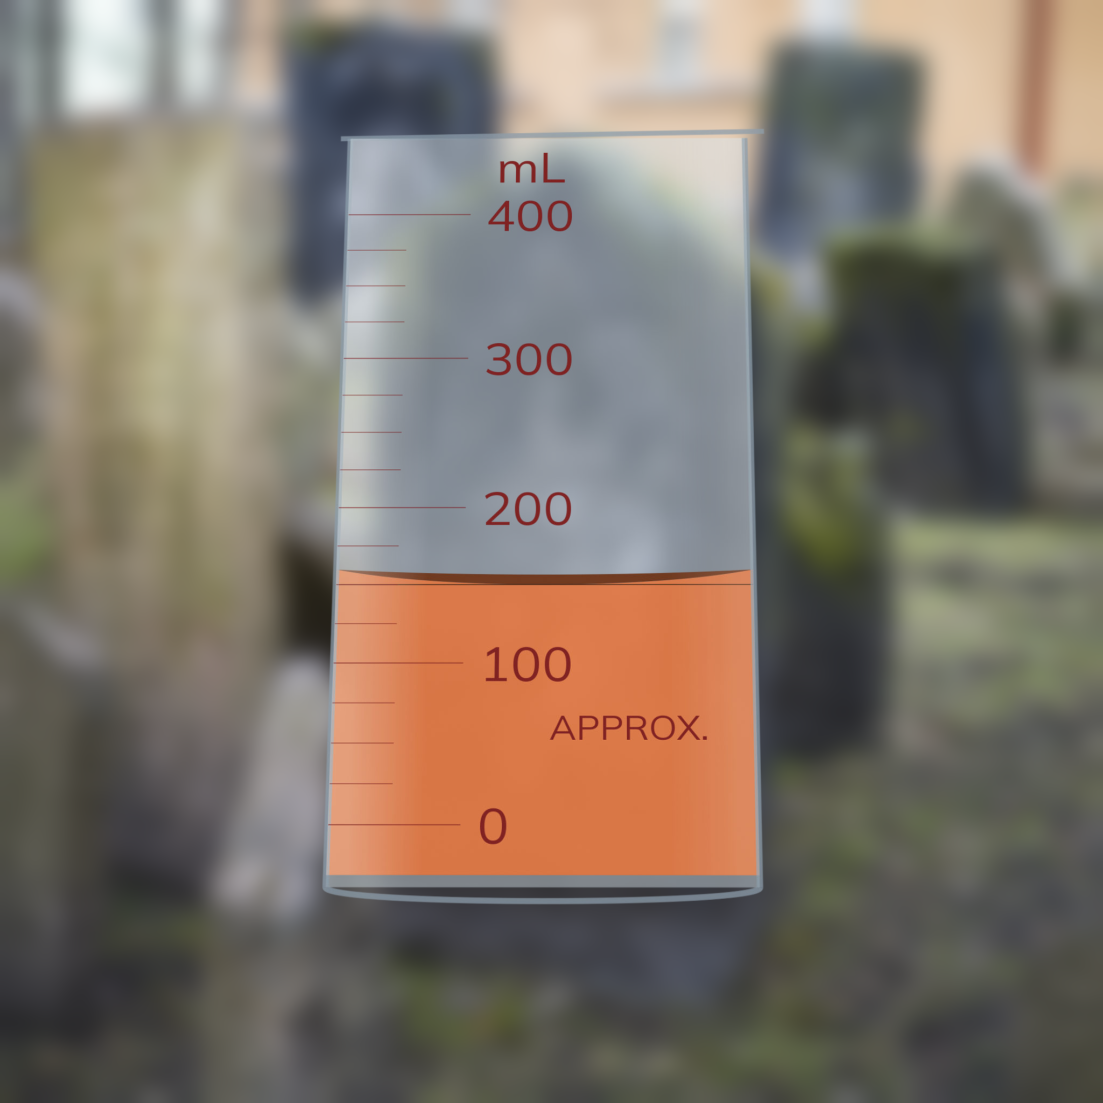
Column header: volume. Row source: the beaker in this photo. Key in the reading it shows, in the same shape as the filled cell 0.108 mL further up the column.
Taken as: 150 mL
